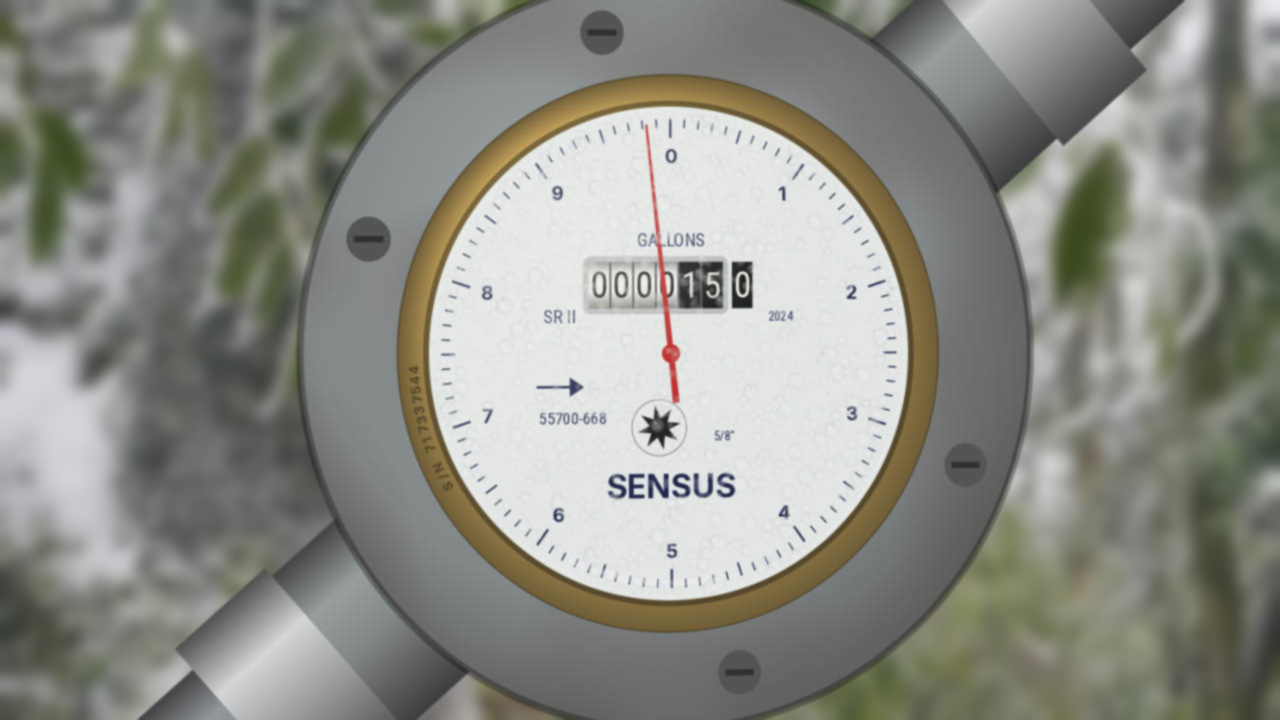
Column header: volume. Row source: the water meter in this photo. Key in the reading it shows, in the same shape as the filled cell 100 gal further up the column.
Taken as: 149.8 gal
